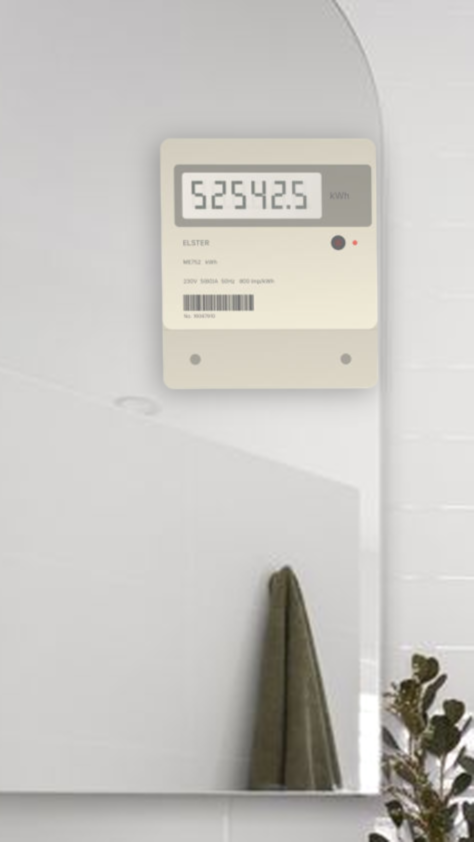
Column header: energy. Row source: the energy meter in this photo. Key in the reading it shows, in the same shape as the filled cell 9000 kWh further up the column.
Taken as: 52542.5 kWh
